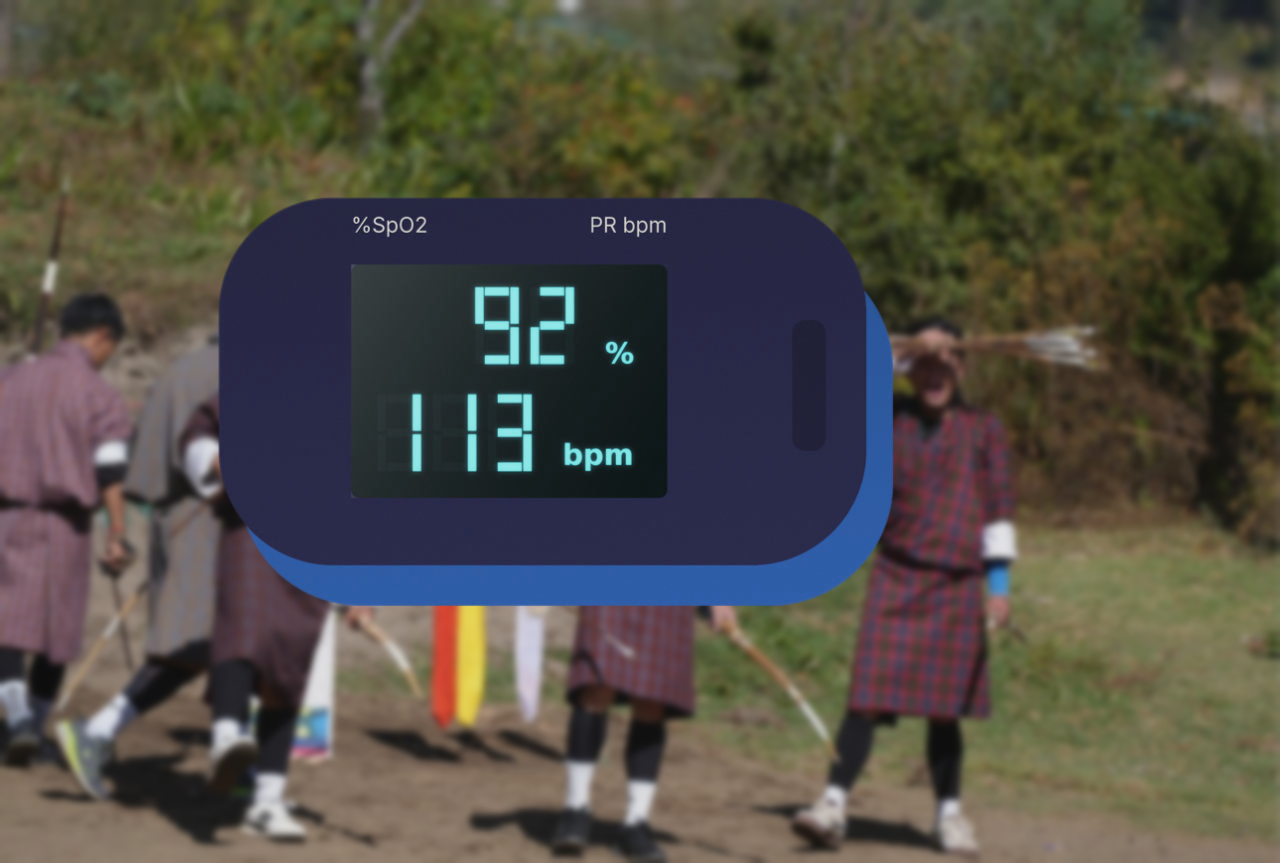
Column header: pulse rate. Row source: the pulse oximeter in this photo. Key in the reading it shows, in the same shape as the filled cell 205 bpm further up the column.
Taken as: 113 bpm
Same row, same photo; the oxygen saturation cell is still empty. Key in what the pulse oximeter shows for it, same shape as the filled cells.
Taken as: 92 %
